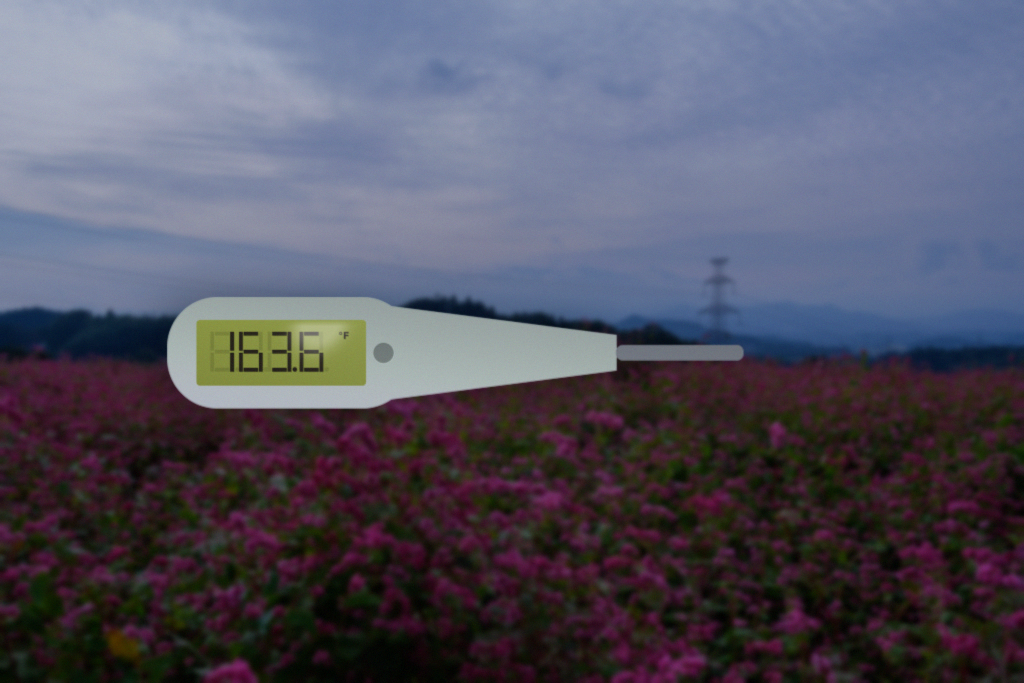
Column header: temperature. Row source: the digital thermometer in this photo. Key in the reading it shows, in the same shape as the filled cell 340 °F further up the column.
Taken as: 163.6 °F
